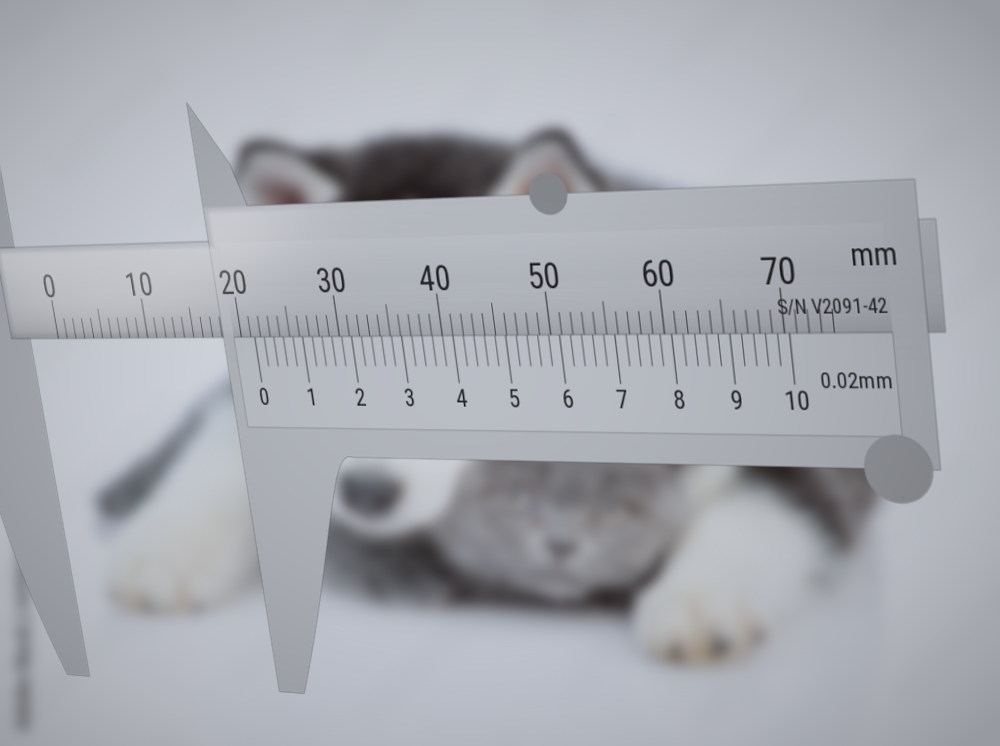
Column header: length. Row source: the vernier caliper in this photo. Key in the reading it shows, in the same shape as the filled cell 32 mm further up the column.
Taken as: 21.4 mm
